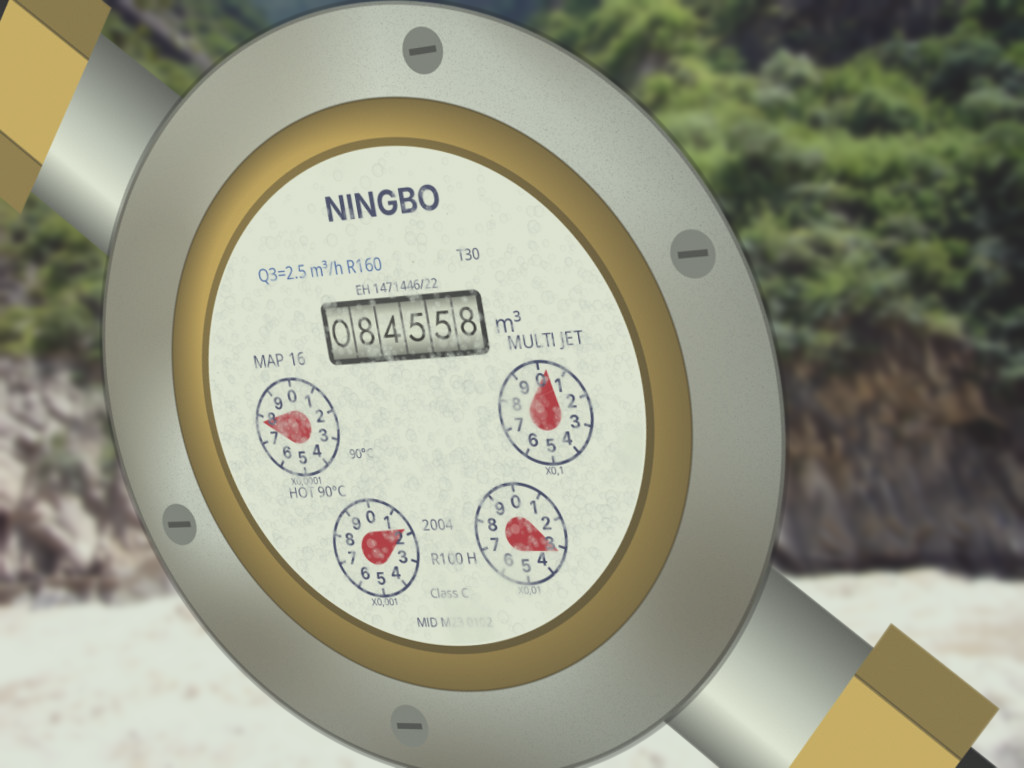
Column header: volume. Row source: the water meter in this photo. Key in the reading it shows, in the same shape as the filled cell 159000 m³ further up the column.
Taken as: 84558.0317 m³
